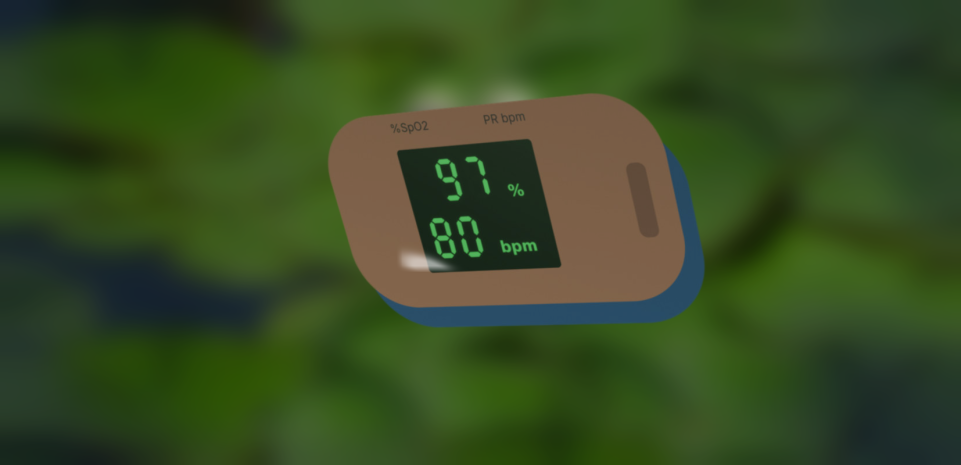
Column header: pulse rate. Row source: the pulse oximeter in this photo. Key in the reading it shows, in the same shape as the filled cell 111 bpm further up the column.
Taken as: 80 bpm
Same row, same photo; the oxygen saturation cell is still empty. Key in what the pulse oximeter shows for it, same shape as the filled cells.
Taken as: 97 %
